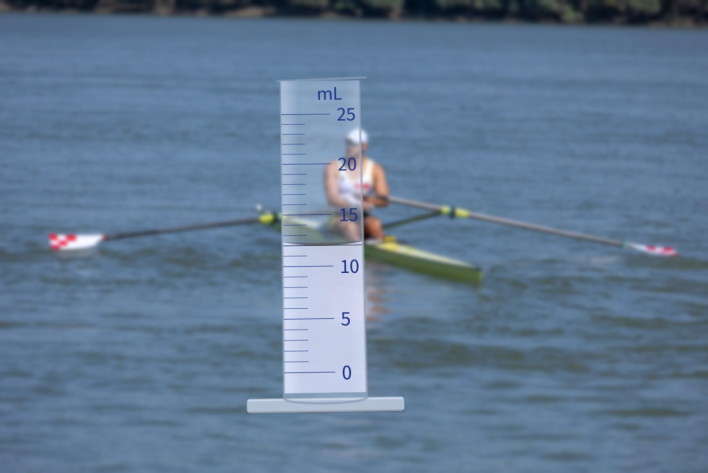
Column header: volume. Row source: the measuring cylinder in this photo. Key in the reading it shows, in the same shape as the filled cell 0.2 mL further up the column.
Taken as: 12 mL
